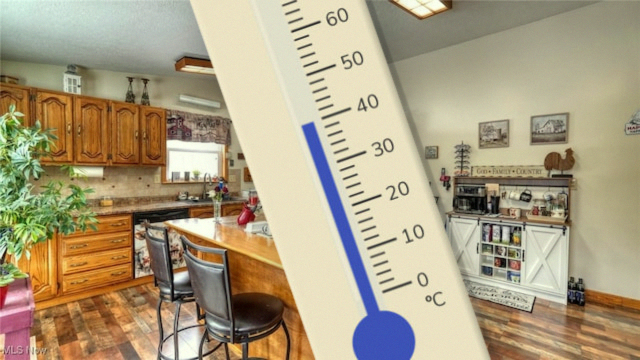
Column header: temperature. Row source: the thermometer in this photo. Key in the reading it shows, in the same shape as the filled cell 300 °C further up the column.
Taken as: 40 °C
